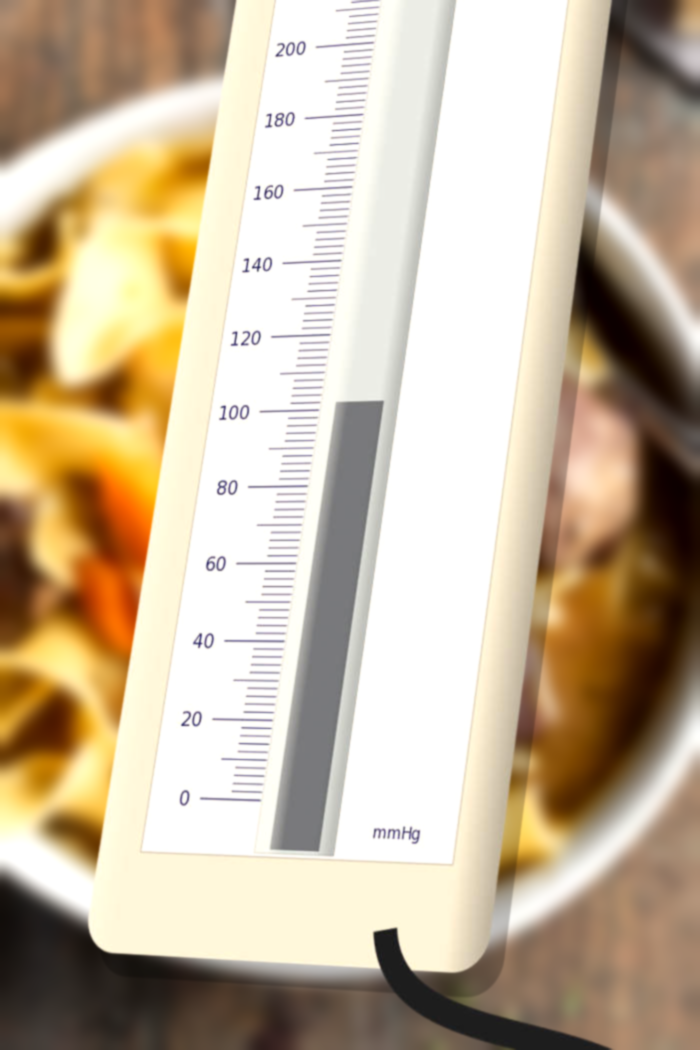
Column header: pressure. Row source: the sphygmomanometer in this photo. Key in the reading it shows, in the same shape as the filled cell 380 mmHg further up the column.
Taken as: 102 mmHg
